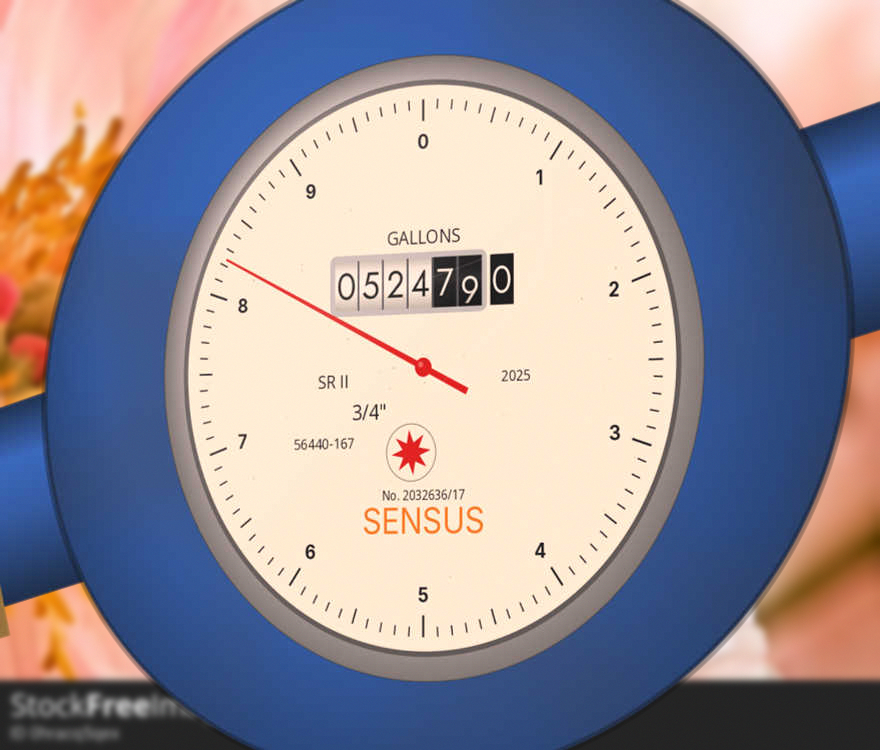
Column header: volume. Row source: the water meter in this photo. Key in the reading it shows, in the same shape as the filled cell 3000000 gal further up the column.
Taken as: 524788.2 gal
